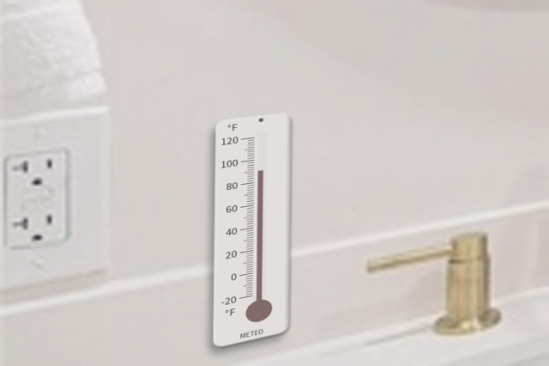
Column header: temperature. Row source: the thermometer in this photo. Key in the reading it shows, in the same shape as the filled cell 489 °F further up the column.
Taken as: 90 °F
